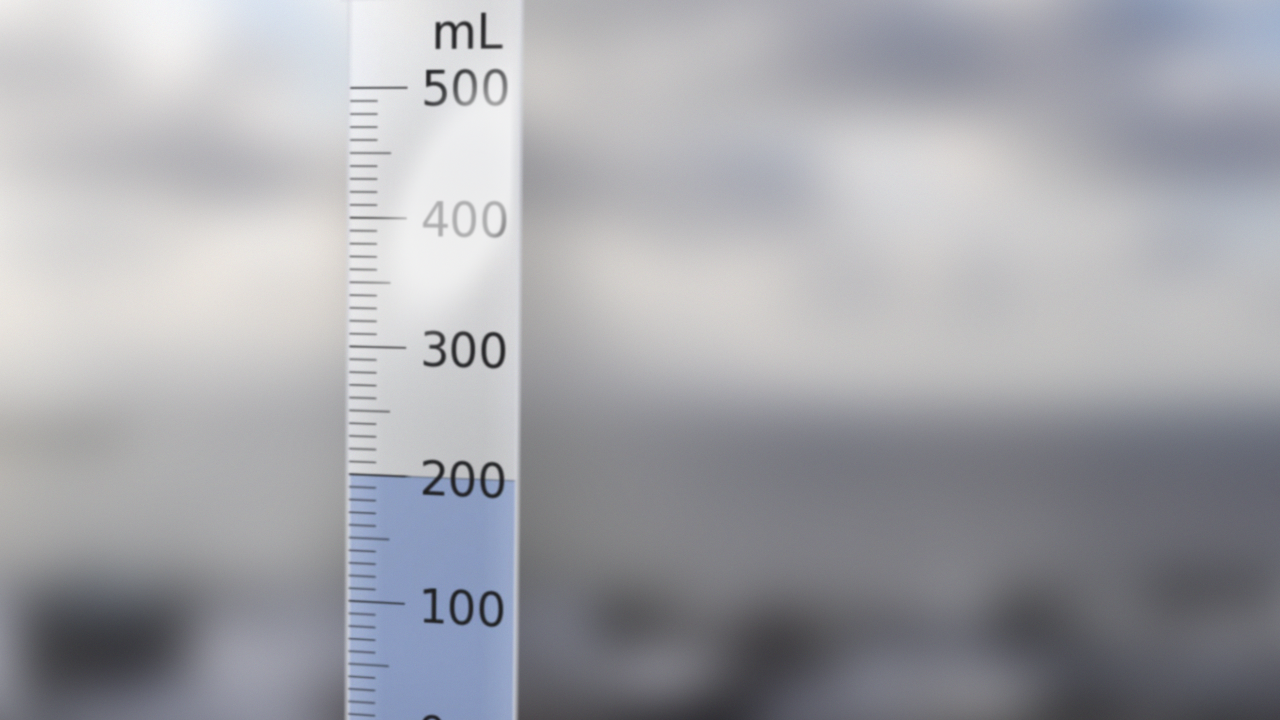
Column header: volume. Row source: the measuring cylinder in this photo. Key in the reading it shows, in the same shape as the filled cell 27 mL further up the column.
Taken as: 200 mL
